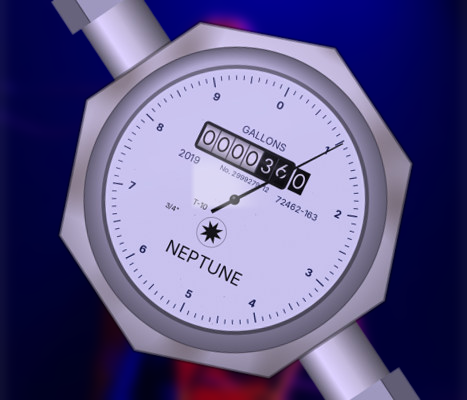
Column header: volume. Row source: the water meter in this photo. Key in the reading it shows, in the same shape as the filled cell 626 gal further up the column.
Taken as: 361.0 gal
